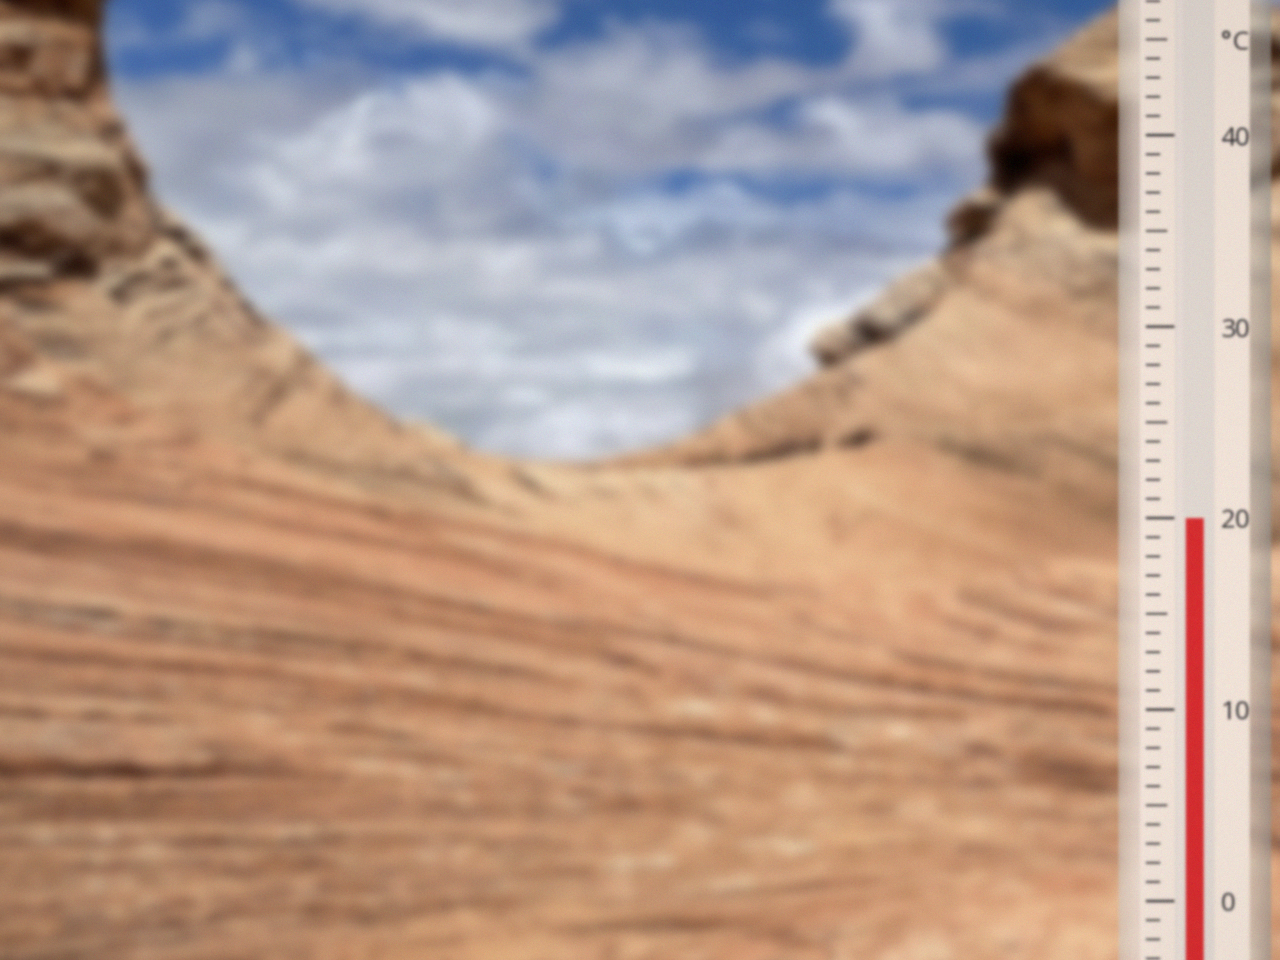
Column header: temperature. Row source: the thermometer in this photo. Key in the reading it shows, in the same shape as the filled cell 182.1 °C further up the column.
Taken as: 20 °C
